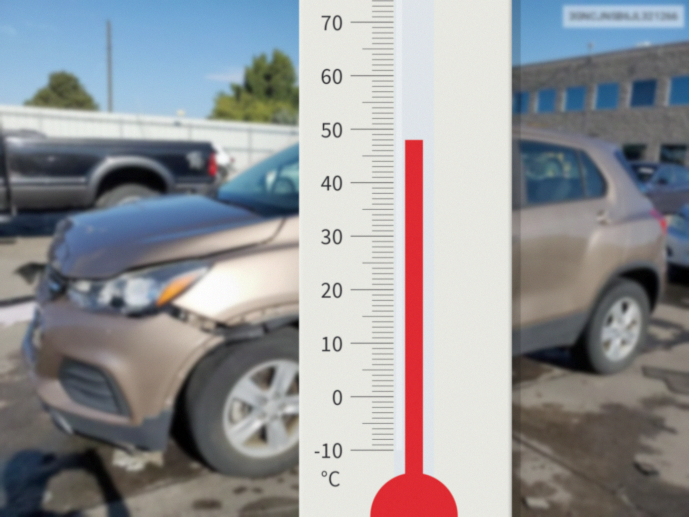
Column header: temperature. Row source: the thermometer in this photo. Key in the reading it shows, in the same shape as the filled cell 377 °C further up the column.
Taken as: 48 °C
